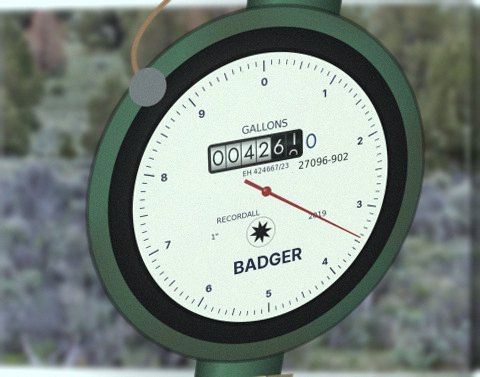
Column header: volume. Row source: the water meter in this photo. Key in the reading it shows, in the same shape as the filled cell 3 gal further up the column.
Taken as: 42613.4 gal
